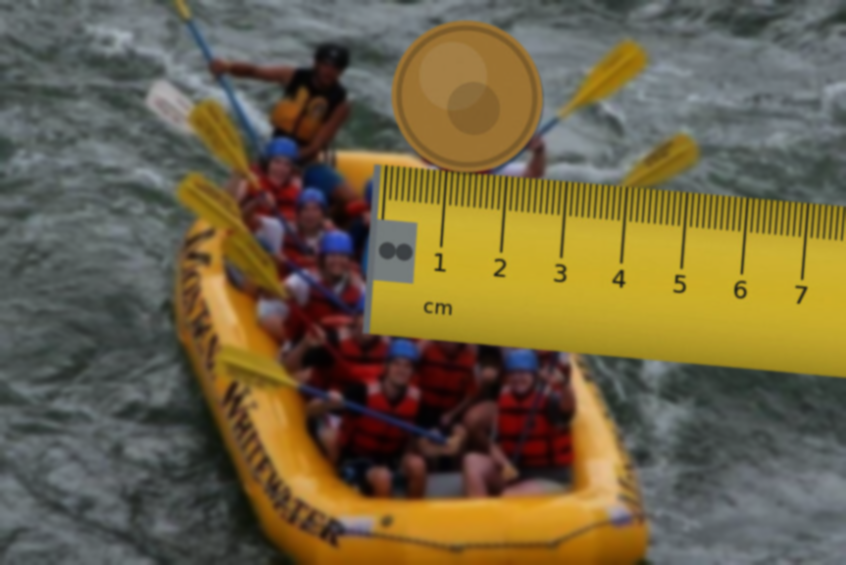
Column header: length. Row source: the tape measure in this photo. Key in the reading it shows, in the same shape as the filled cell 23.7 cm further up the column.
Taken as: 2.5 cm
